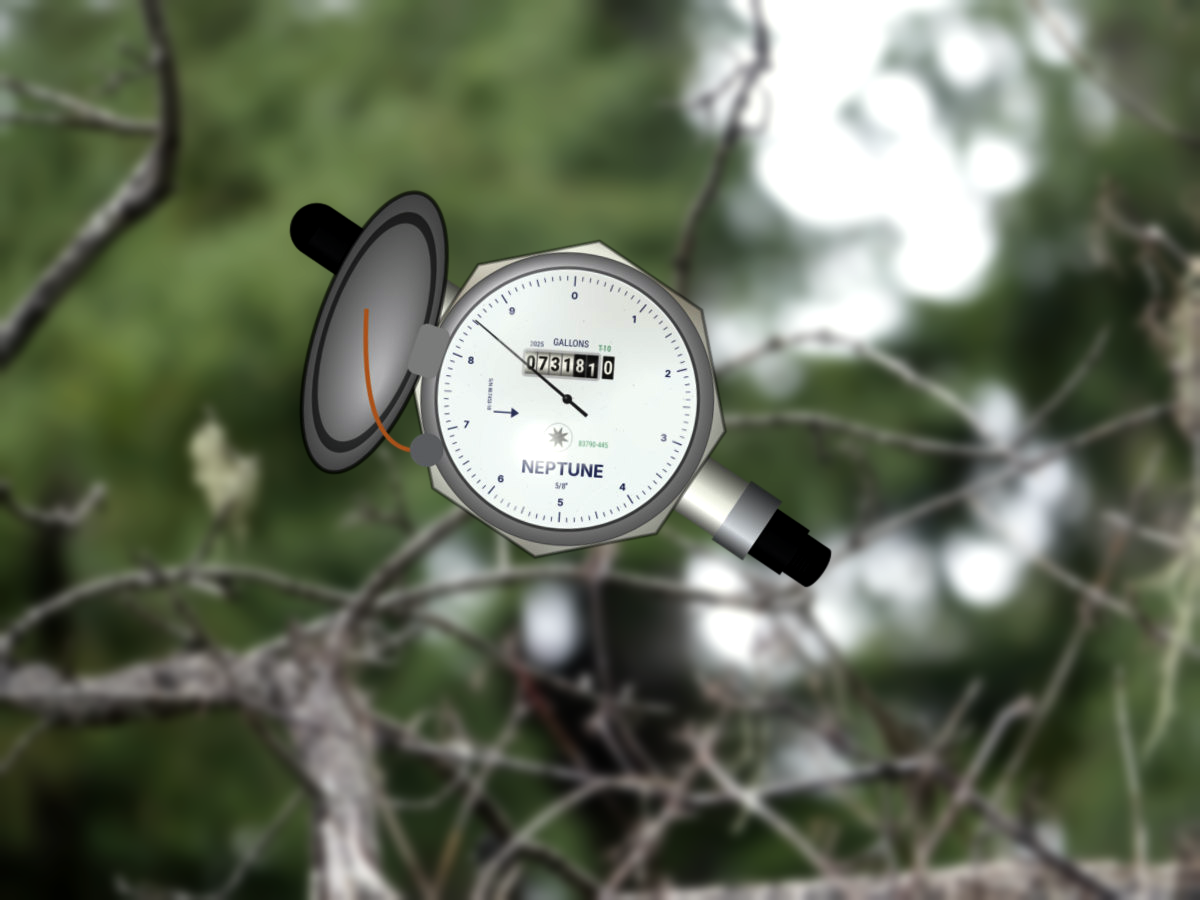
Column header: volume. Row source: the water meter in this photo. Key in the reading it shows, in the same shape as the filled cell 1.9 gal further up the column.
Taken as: 731808.5 gal
